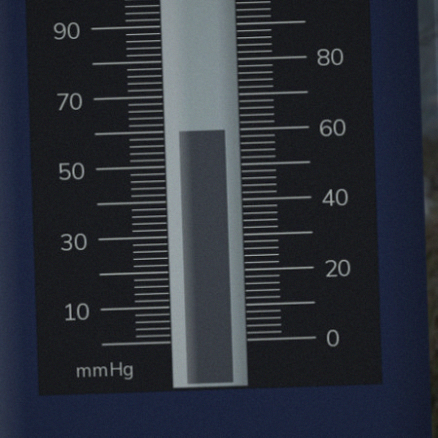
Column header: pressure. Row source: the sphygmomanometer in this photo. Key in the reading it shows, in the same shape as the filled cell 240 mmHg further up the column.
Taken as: 60 mmHg
